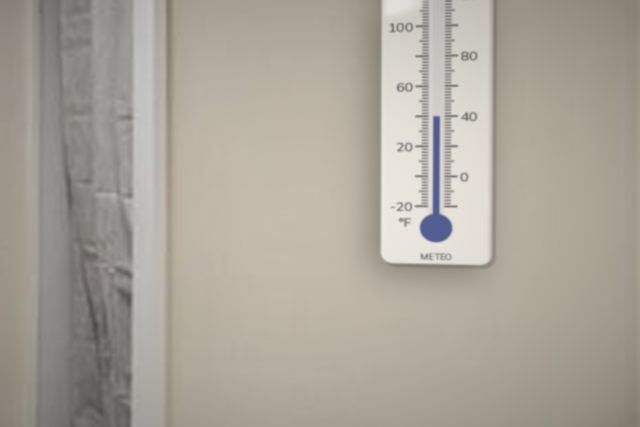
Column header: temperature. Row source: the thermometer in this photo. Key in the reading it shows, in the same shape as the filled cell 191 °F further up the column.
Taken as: 40 °F
